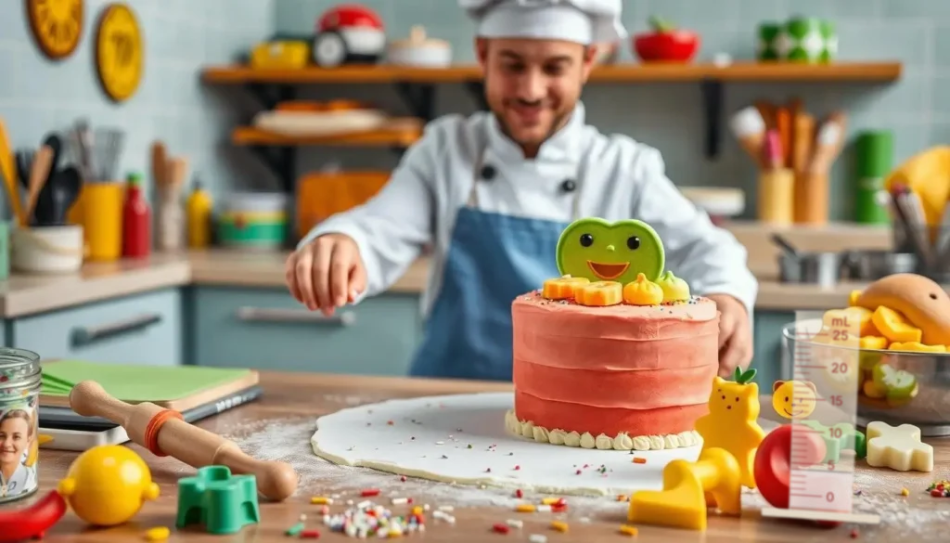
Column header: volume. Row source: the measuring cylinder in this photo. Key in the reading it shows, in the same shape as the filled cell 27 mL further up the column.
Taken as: 4 mL
